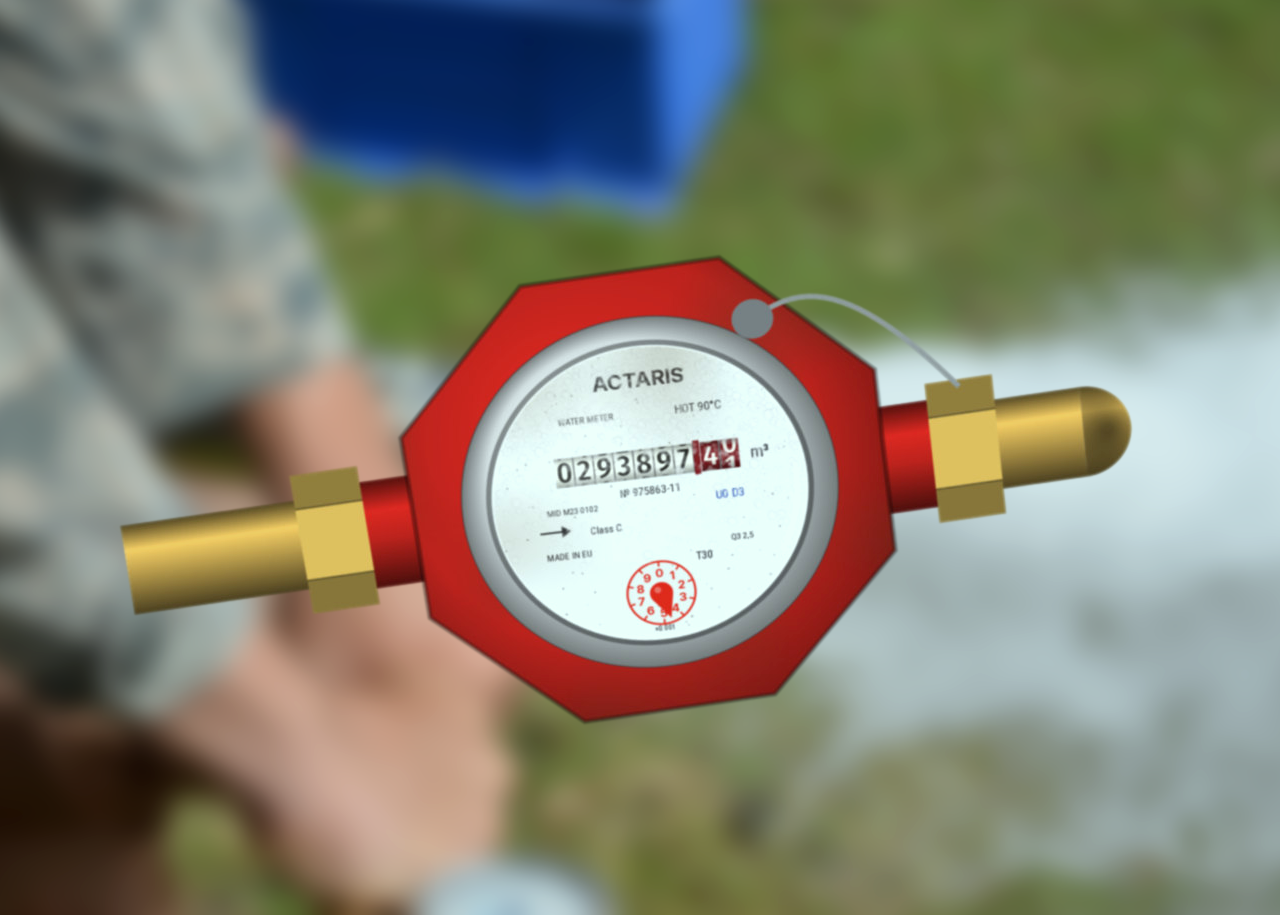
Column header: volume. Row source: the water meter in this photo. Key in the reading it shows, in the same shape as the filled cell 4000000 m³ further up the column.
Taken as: 293897.404 m³
